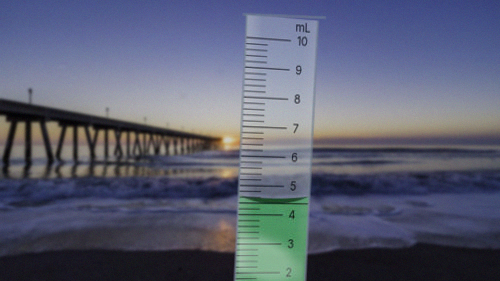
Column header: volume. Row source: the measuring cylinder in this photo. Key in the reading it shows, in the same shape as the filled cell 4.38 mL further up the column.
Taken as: 4.4 mL
